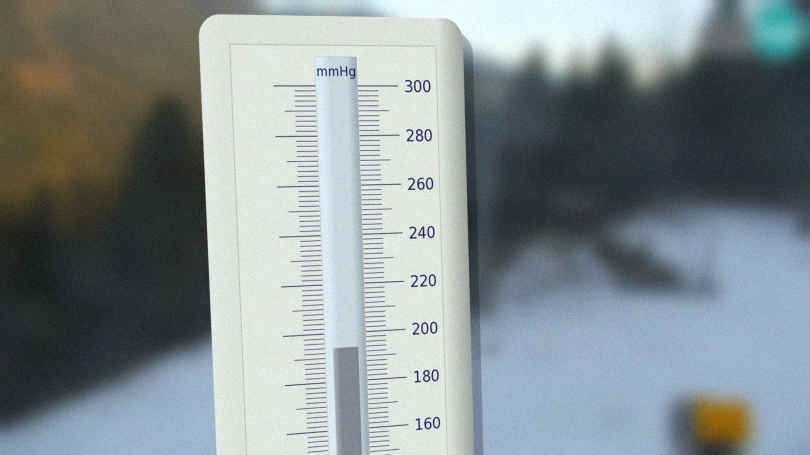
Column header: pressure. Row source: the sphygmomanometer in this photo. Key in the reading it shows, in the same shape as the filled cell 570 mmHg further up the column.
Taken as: 194 mmHg
